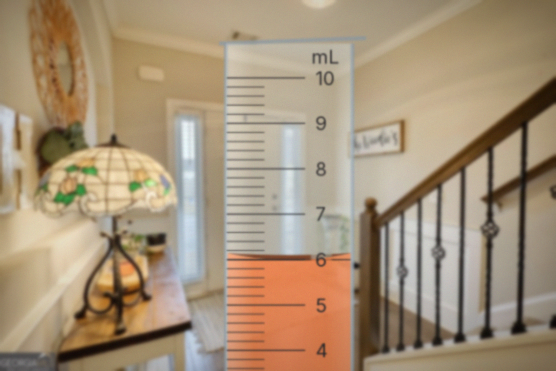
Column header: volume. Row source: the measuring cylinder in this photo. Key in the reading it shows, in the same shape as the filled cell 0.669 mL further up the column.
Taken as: 6 mL
